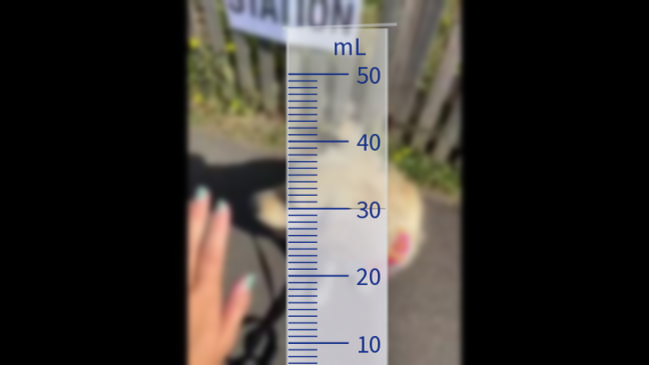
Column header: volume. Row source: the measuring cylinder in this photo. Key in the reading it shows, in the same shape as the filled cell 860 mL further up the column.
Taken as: 30 mL
